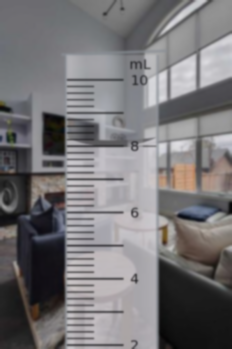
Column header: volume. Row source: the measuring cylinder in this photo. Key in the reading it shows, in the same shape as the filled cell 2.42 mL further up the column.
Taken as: 8 mL
